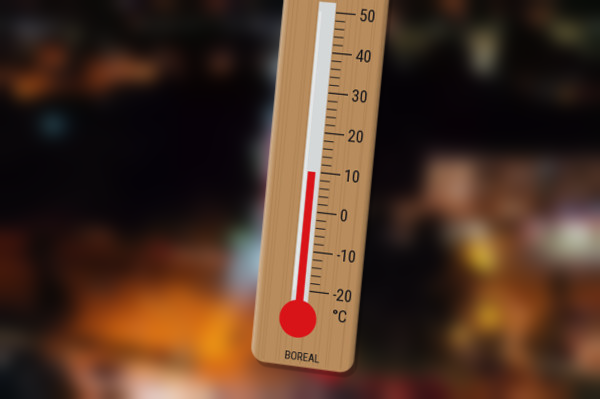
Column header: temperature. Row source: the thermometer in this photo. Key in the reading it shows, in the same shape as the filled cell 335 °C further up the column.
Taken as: 10 °C
